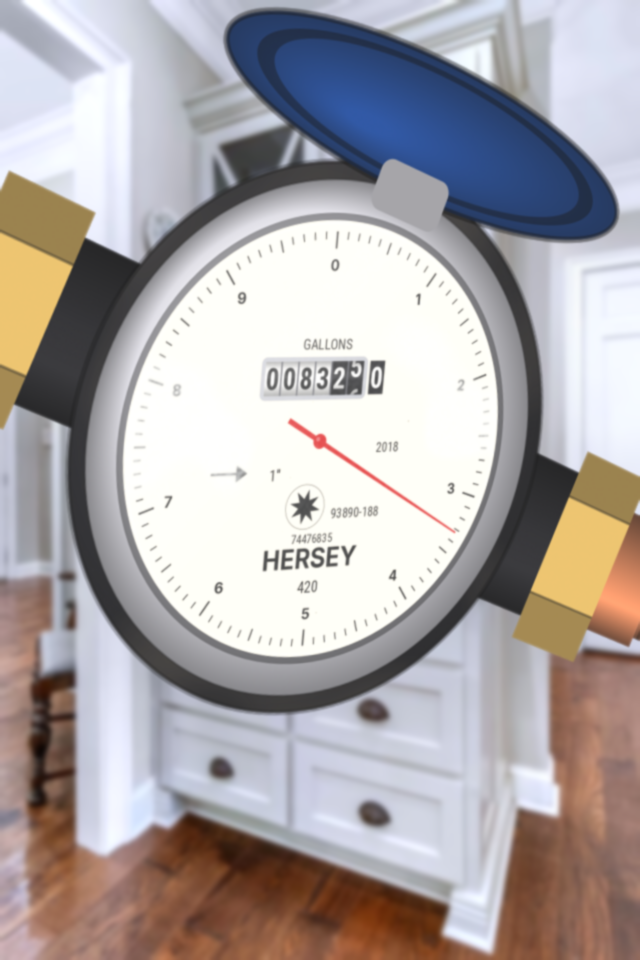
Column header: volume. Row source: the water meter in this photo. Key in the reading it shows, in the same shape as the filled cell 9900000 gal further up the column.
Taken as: 83253.3 gal
